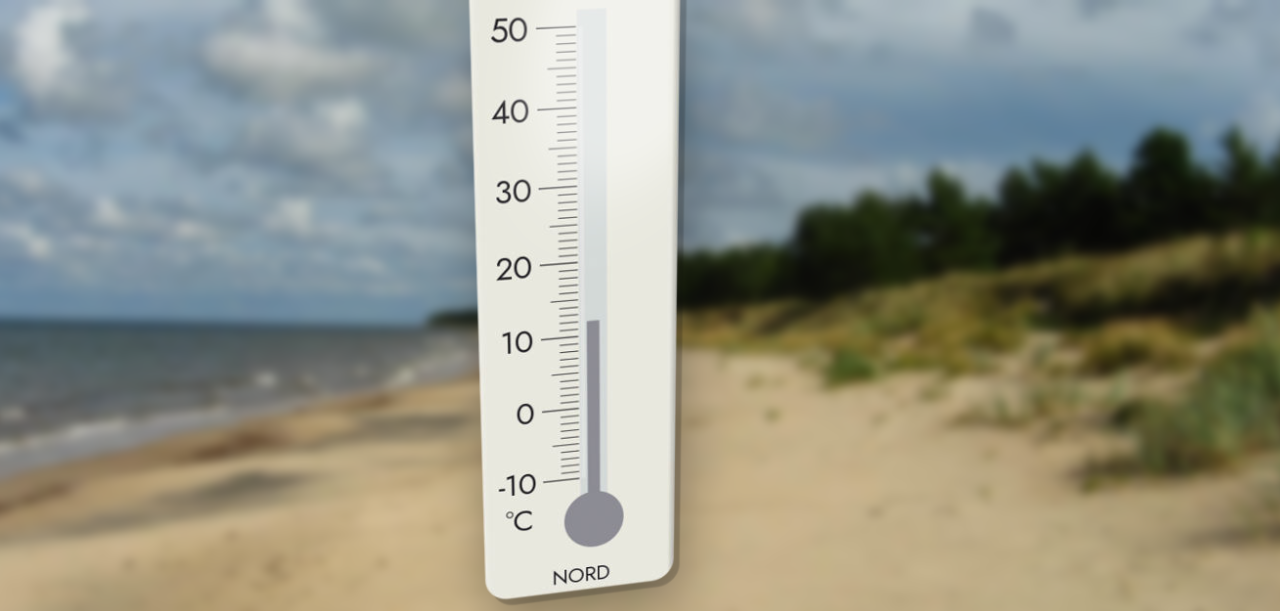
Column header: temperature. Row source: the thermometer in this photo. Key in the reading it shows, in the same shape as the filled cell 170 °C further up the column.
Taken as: 12 °C
